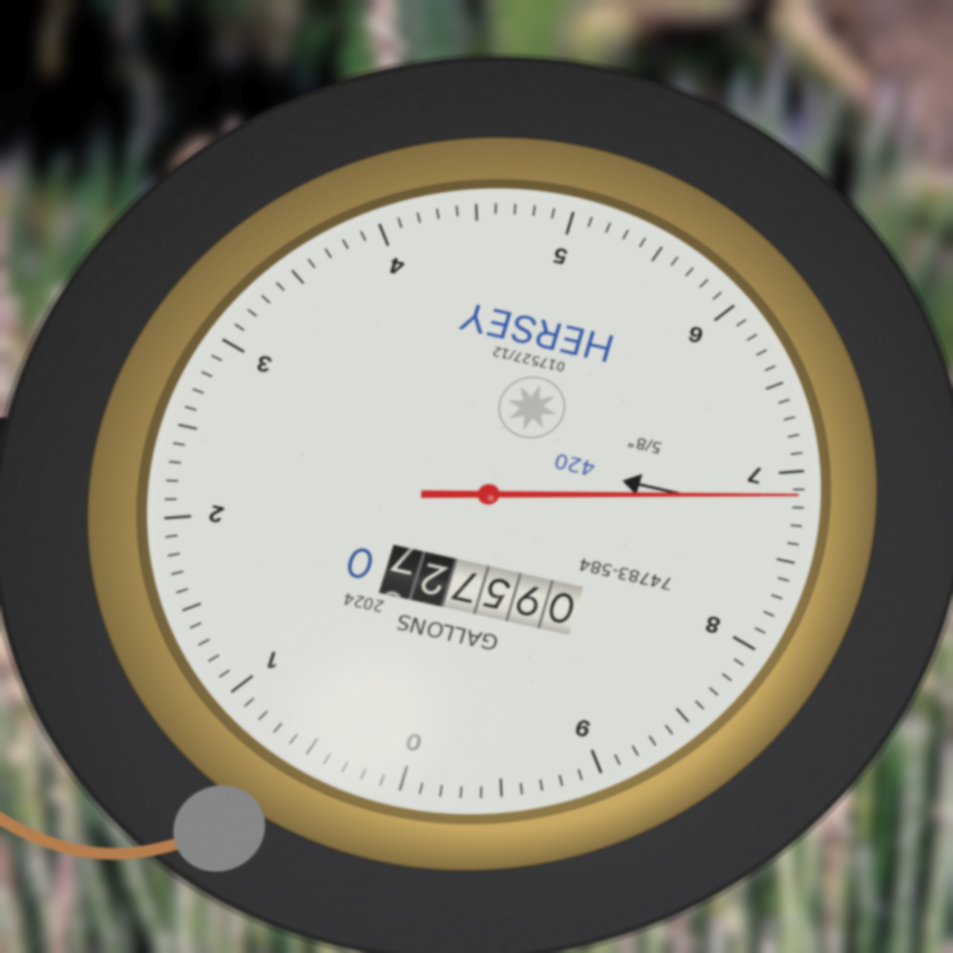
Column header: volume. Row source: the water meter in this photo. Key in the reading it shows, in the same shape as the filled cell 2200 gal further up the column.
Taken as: 957267.1 gal
